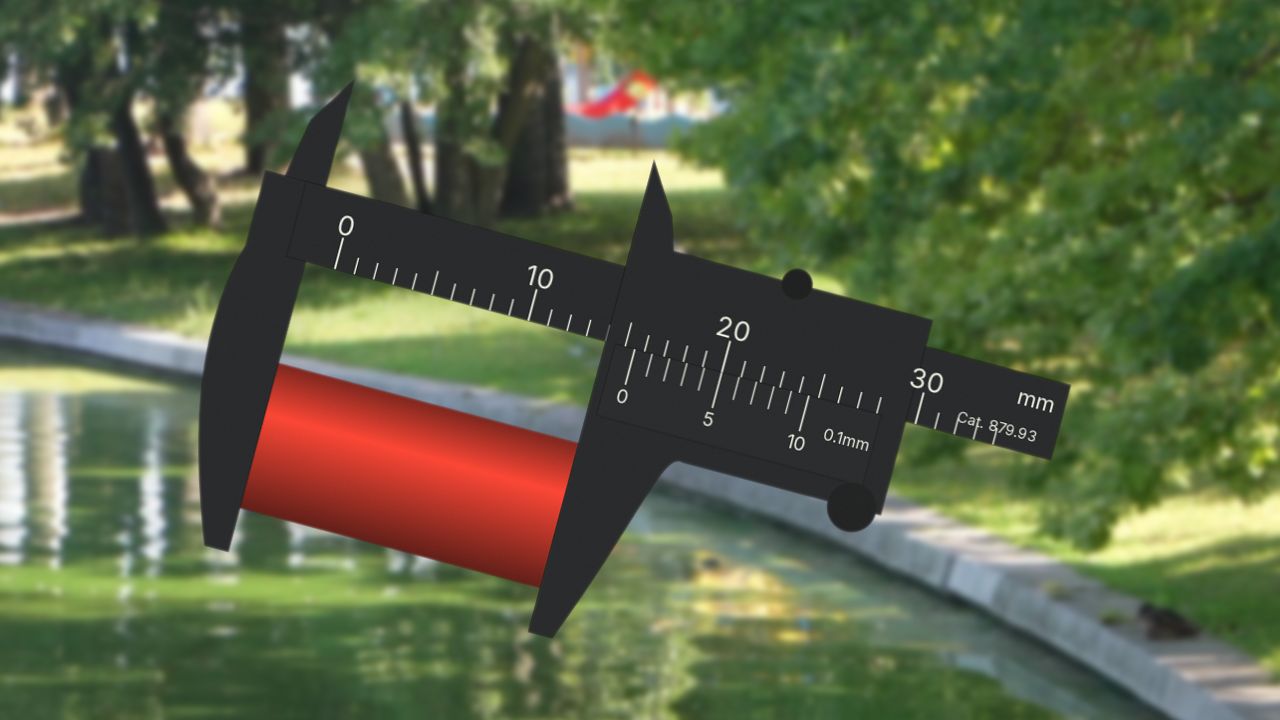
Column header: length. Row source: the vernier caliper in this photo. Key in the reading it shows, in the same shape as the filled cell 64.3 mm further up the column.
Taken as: 15.5 mm
